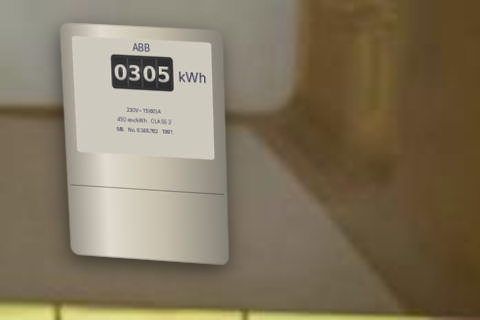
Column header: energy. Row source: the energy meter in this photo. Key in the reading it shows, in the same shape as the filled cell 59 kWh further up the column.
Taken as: 305 kWh
